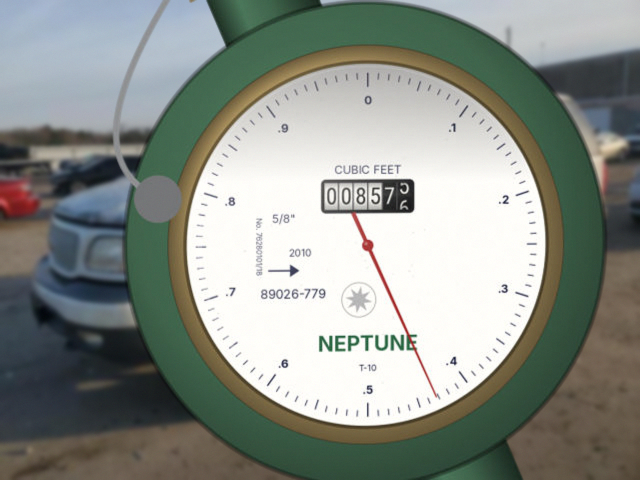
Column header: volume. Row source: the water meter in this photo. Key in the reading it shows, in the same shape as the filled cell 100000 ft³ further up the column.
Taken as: 8575.43 ft³
